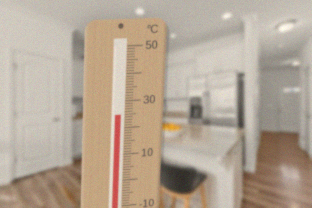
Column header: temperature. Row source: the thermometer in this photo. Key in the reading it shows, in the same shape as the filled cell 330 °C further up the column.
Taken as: 25 °C
